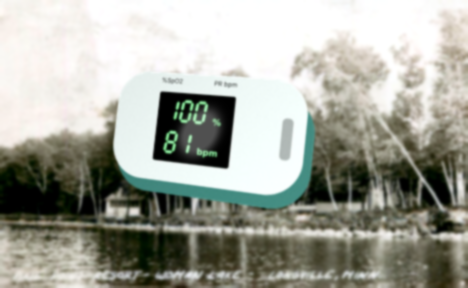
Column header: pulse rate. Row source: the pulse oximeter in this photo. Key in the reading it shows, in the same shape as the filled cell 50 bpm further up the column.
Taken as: 81 bpm
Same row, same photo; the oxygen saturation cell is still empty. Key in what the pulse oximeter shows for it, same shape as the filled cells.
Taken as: 100 %
